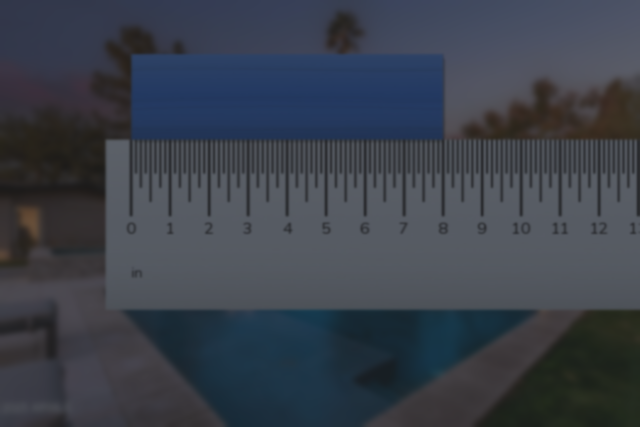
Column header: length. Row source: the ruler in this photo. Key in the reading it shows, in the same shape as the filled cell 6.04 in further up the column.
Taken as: 8 in
